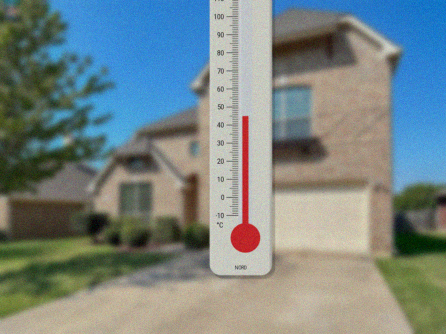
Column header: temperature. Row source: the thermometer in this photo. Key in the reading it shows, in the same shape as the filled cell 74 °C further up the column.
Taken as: 45 °C
